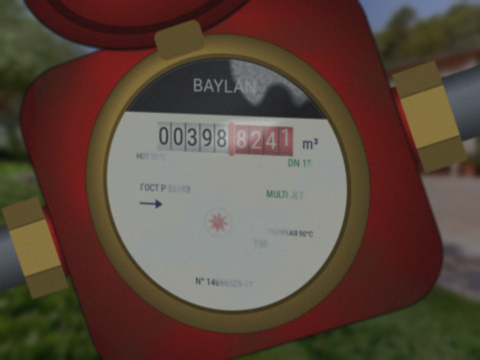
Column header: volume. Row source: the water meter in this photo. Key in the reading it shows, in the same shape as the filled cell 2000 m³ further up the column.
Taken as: 398.8241 m³
